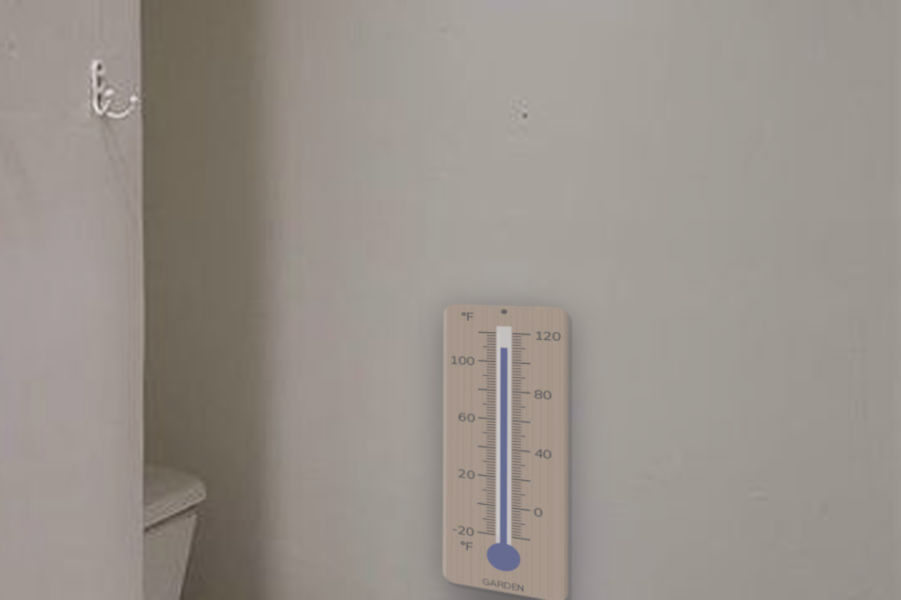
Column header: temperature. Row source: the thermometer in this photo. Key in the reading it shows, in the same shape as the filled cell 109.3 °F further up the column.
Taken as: 110 °F
